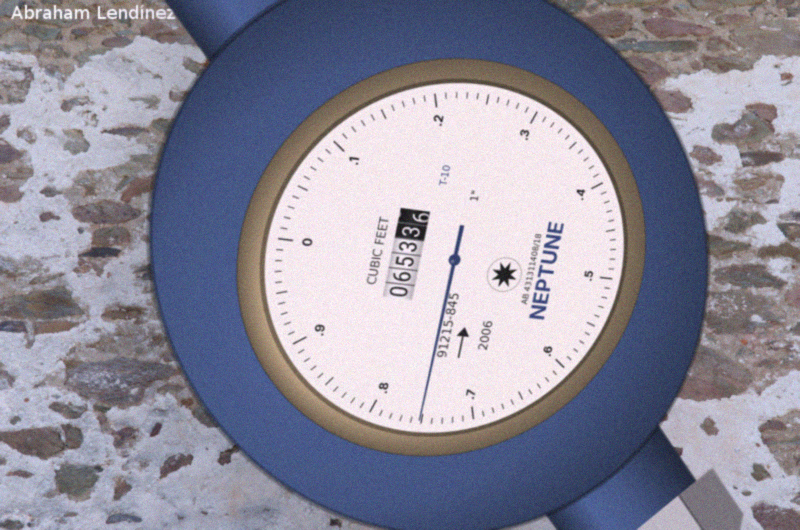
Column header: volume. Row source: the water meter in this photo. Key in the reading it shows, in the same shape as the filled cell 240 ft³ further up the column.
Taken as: 65335.75 ft³
